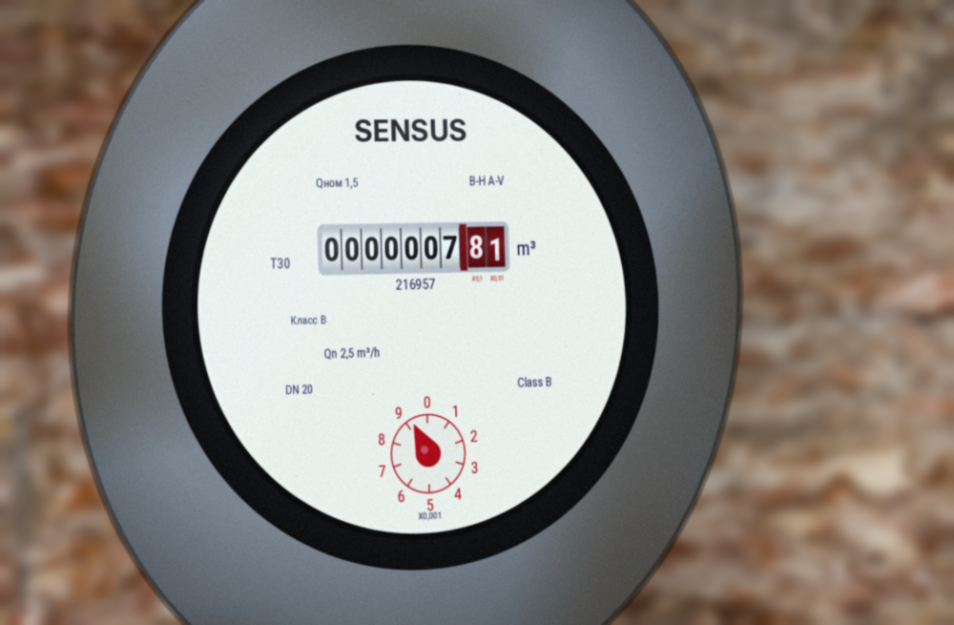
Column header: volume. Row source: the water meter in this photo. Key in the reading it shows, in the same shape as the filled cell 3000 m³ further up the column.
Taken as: 7.809 m³
